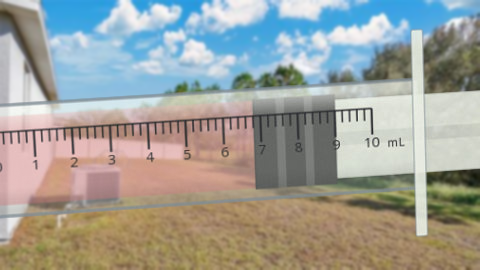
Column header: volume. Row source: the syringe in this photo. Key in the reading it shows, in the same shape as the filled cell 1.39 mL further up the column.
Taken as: 6.8 mL
